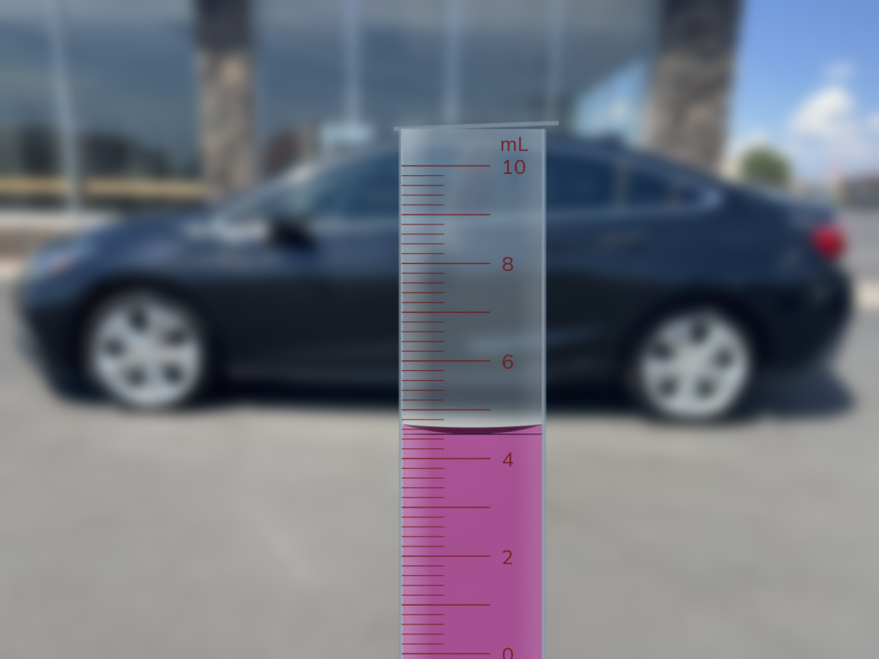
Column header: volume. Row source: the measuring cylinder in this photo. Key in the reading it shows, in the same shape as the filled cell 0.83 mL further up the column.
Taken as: 4.5 mL
